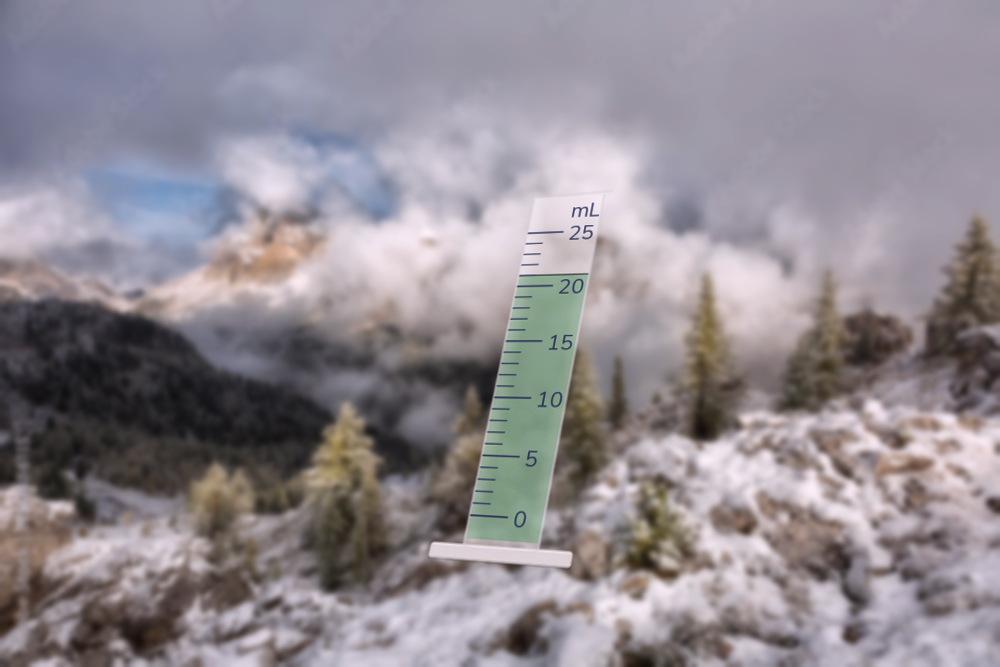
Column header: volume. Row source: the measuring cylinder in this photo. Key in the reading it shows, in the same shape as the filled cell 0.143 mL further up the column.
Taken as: 21 mL
